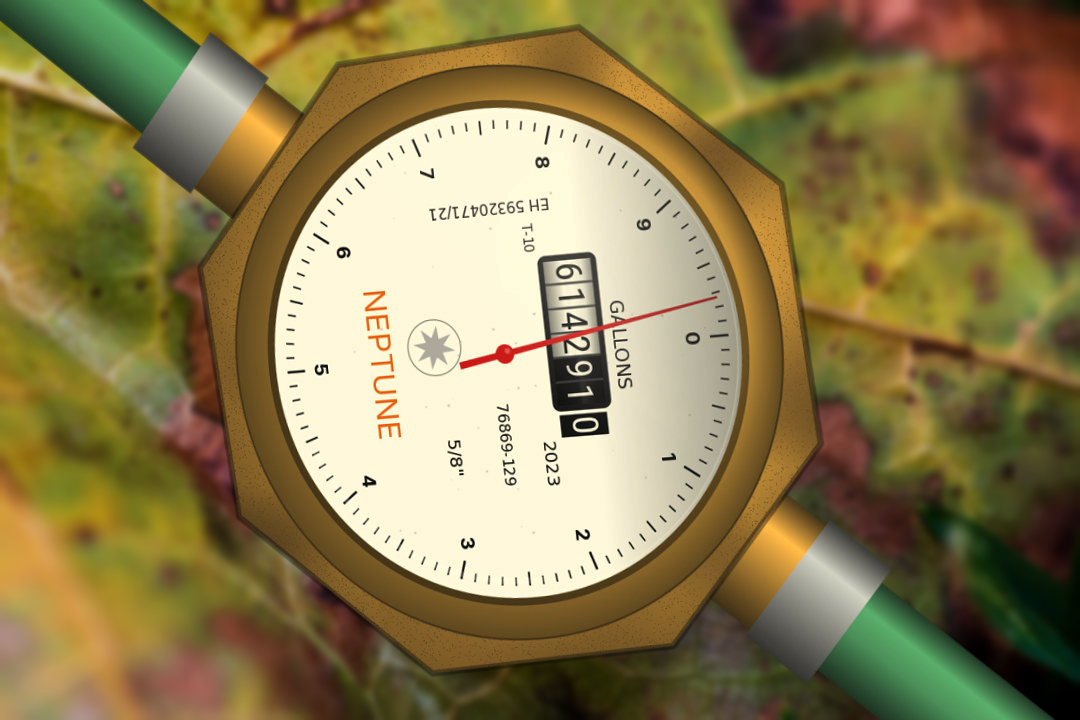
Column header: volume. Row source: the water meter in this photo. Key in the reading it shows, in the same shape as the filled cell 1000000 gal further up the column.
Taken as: 6142909.7 gal
